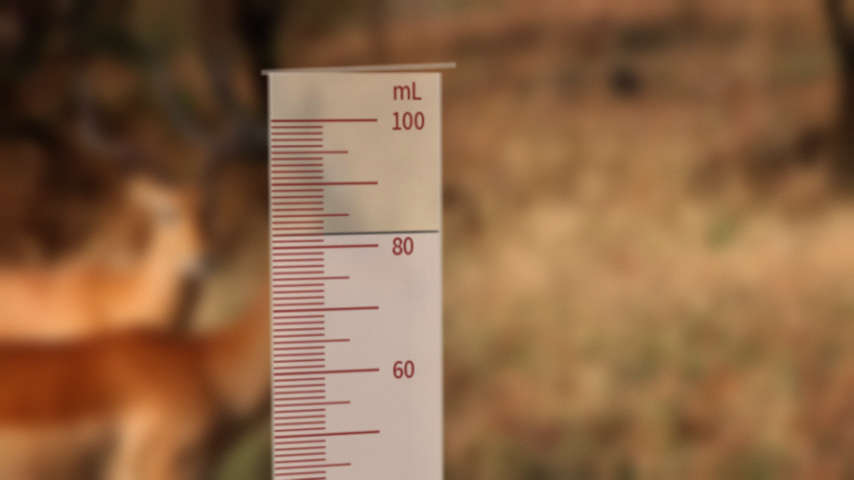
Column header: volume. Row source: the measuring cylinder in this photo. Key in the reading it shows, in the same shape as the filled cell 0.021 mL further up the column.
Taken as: 82 mL
